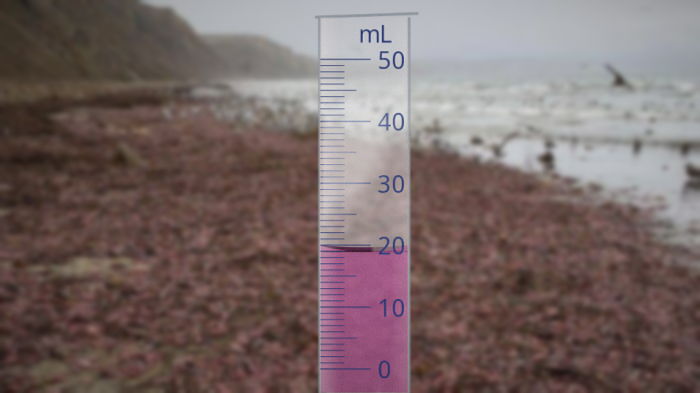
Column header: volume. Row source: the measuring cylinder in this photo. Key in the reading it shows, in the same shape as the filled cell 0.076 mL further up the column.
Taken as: 19 mL
